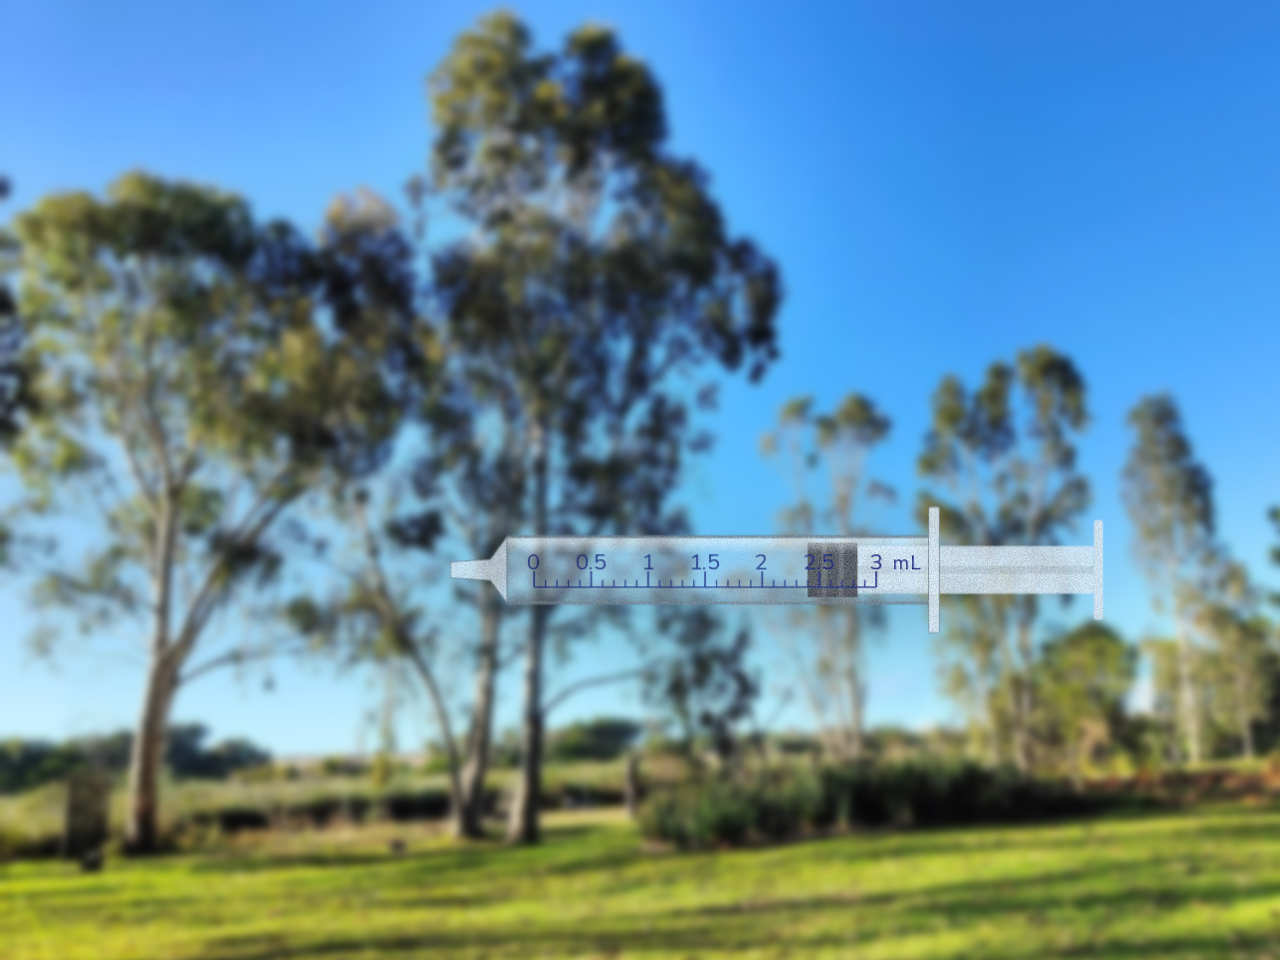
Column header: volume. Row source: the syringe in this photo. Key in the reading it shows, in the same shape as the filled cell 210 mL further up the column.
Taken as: 2.4 mL
